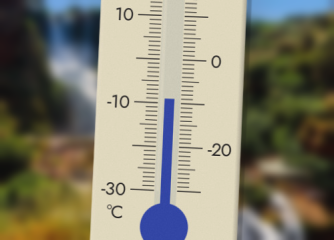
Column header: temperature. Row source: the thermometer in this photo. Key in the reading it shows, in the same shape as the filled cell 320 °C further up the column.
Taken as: -9 °C
